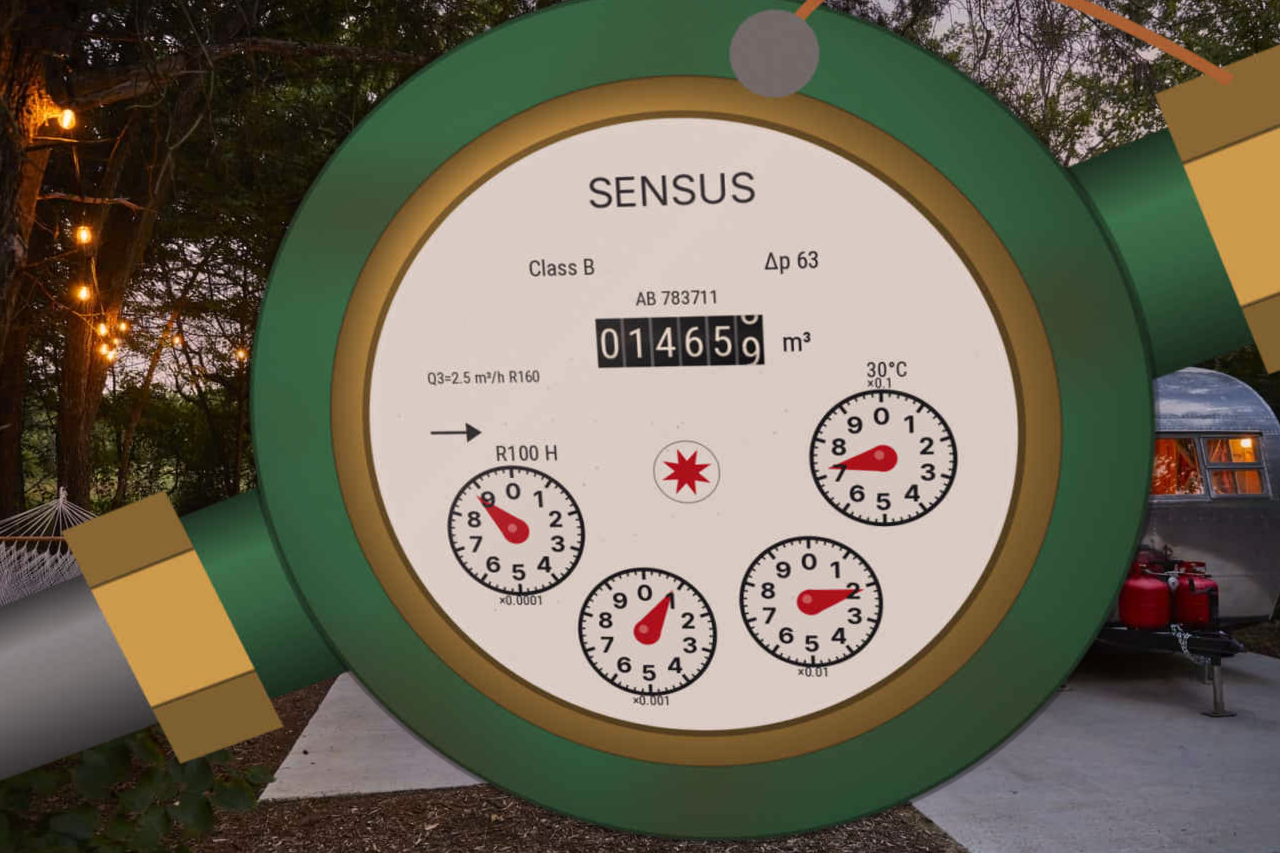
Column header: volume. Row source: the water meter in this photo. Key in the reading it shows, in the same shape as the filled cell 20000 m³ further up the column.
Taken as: 14658.7208 m³
